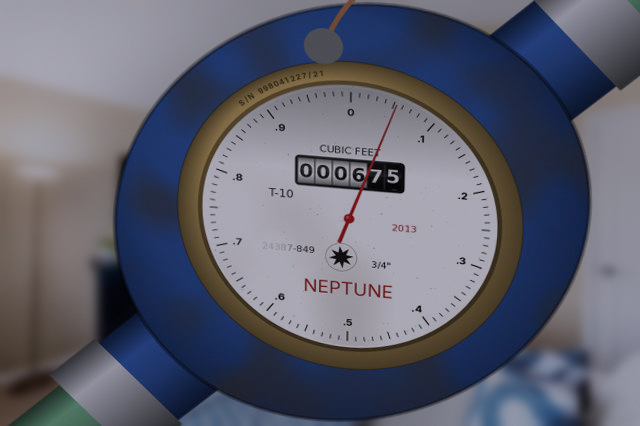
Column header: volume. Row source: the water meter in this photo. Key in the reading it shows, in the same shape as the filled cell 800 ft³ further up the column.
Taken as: 675.05 ft³
